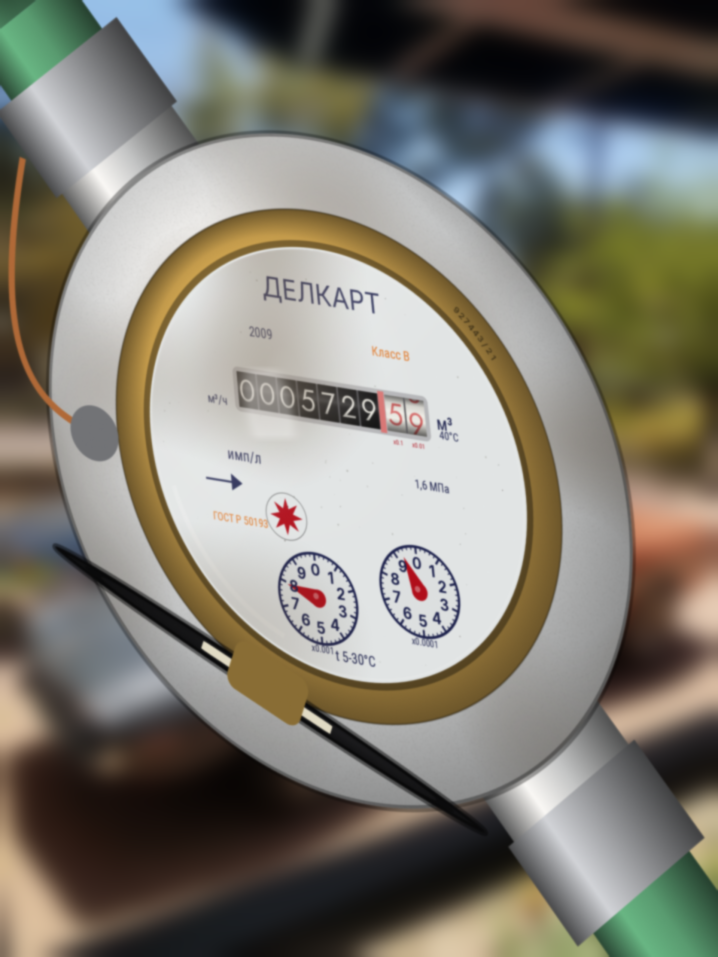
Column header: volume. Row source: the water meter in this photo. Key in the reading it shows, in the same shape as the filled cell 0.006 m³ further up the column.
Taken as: 5729.5879 m³
